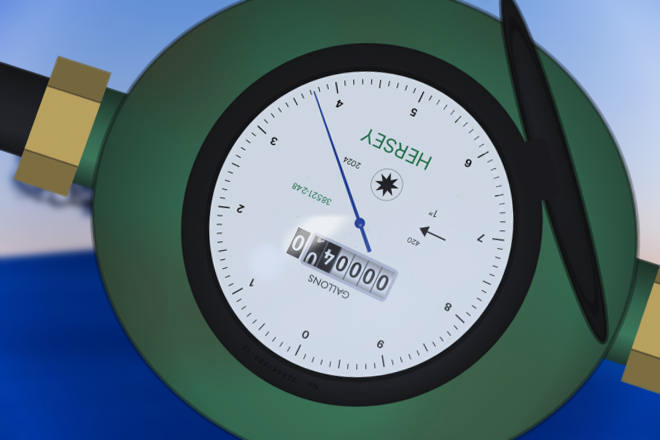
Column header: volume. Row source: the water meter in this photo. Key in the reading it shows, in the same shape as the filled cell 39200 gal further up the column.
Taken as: 403.7 gal
